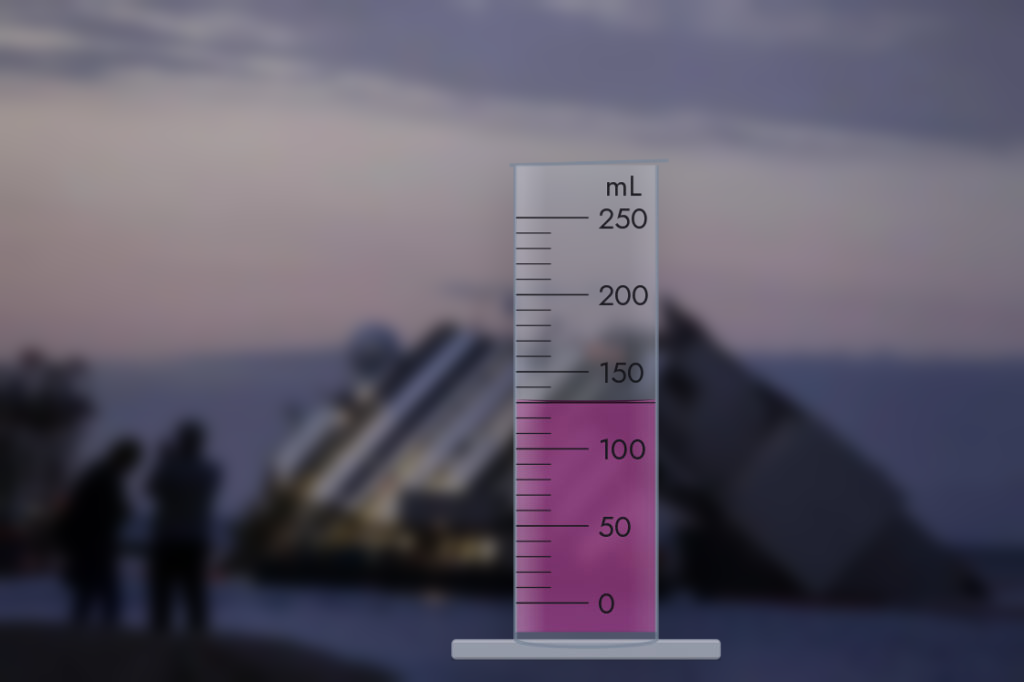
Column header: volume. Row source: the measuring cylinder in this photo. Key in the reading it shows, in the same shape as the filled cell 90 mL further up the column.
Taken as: 130 mL
